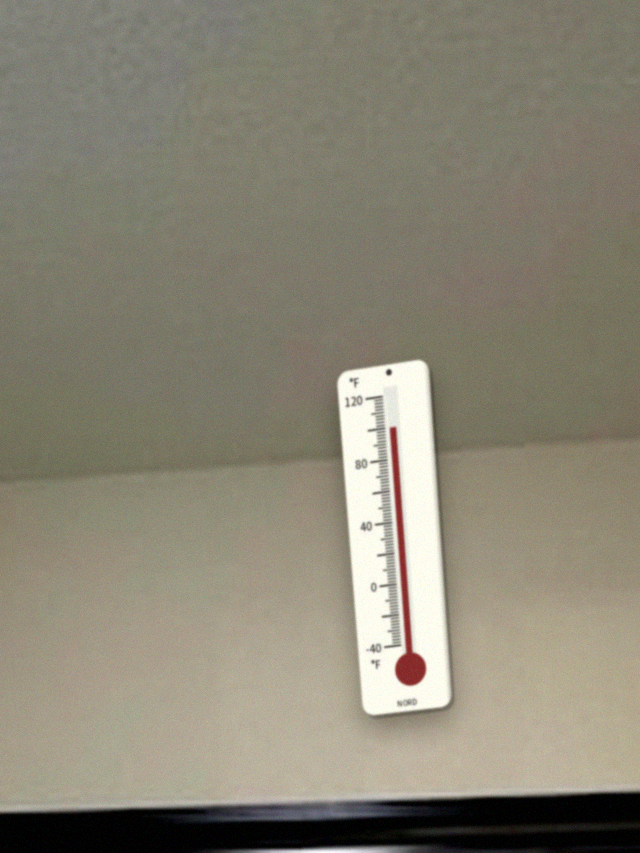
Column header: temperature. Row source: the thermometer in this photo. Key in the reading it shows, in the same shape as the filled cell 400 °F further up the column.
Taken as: 100 °F
